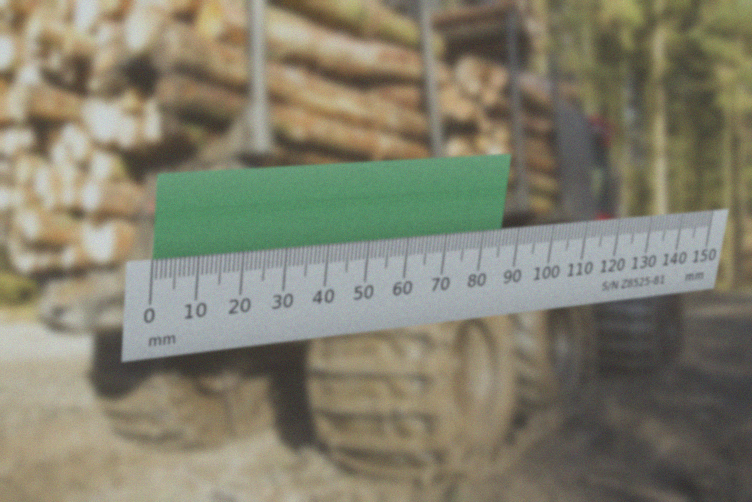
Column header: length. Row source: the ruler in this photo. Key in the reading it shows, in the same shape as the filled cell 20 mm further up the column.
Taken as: 85 mm
